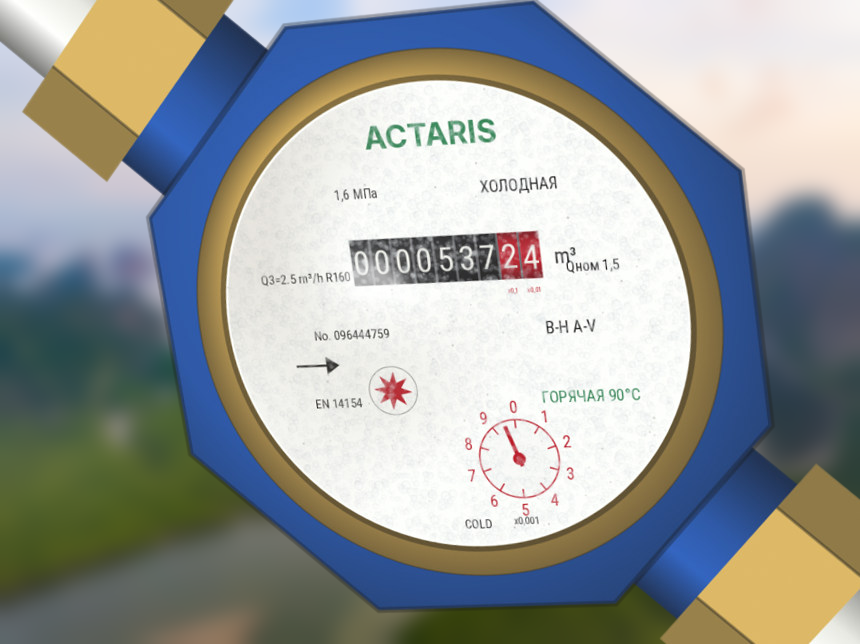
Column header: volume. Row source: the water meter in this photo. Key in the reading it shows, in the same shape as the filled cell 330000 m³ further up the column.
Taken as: 537.239 m³
